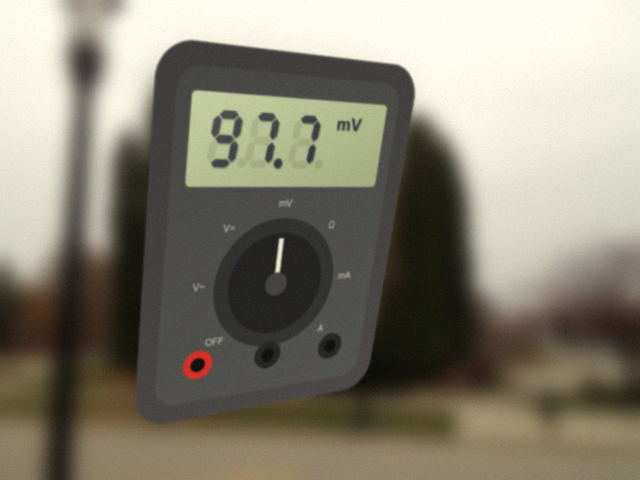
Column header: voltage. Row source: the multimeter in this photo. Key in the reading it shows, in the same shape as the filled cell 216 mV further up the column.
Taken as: 97.7 mV
